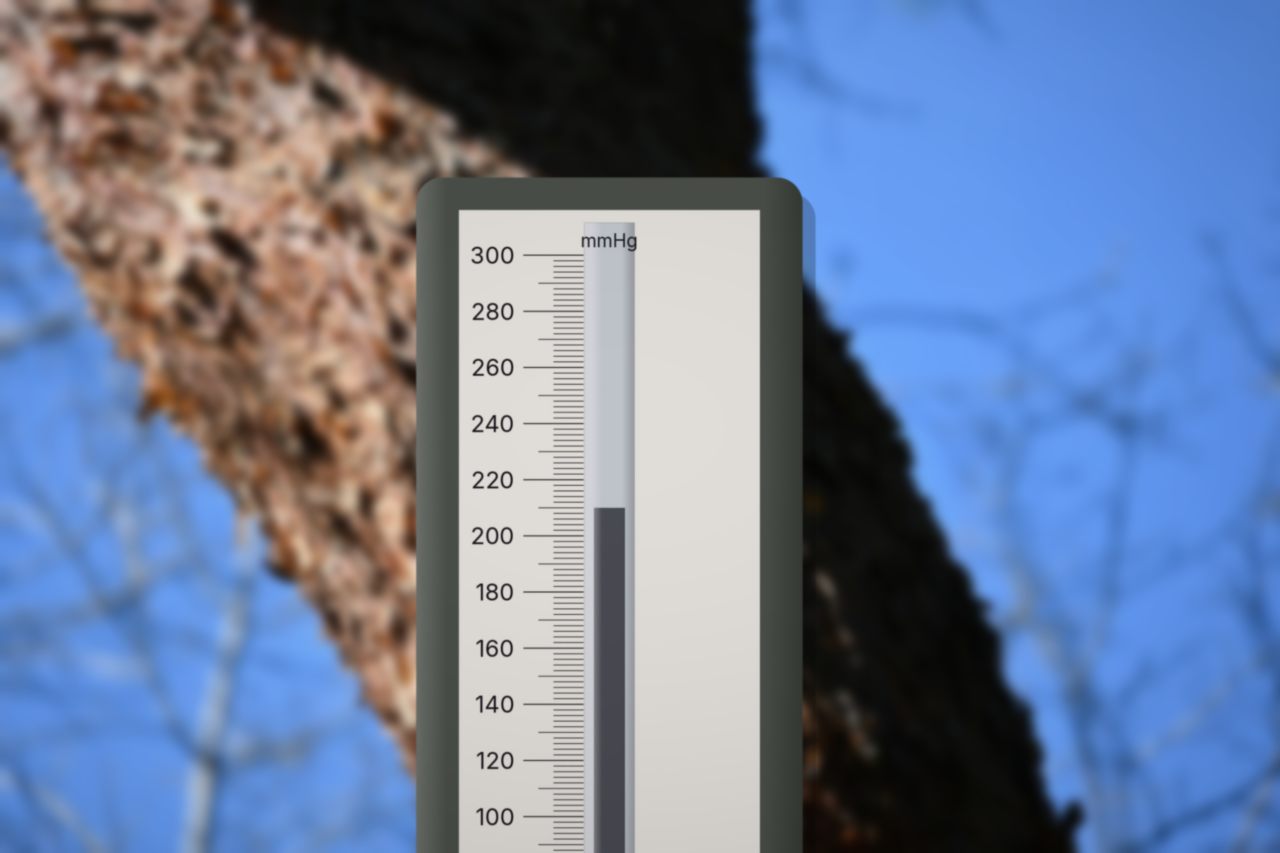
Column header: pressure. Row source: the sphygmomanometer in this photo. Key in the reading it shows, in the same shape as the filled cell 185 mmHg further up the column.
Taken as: 210 mmHg
